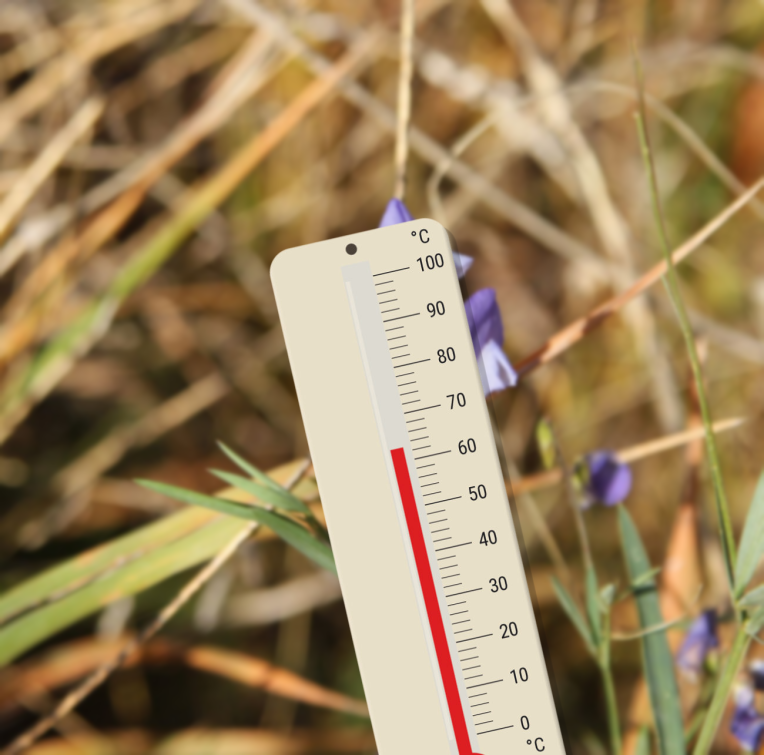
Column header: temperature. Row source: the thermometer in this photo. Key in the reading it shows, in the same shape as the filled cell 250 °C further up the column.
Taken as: 63 °C
